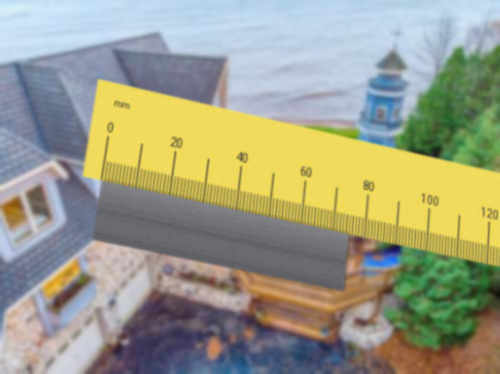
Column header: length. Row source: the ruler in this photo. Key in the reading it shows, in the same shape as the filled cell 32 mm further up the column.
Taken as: 75 mm
